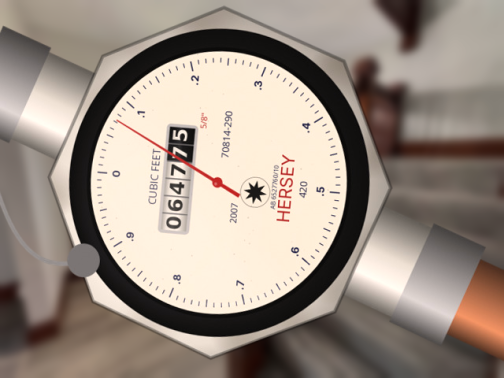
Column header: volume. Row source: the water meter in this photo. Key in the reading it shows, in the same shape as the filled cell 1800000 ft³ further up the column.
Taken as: 64775.07 ft³
